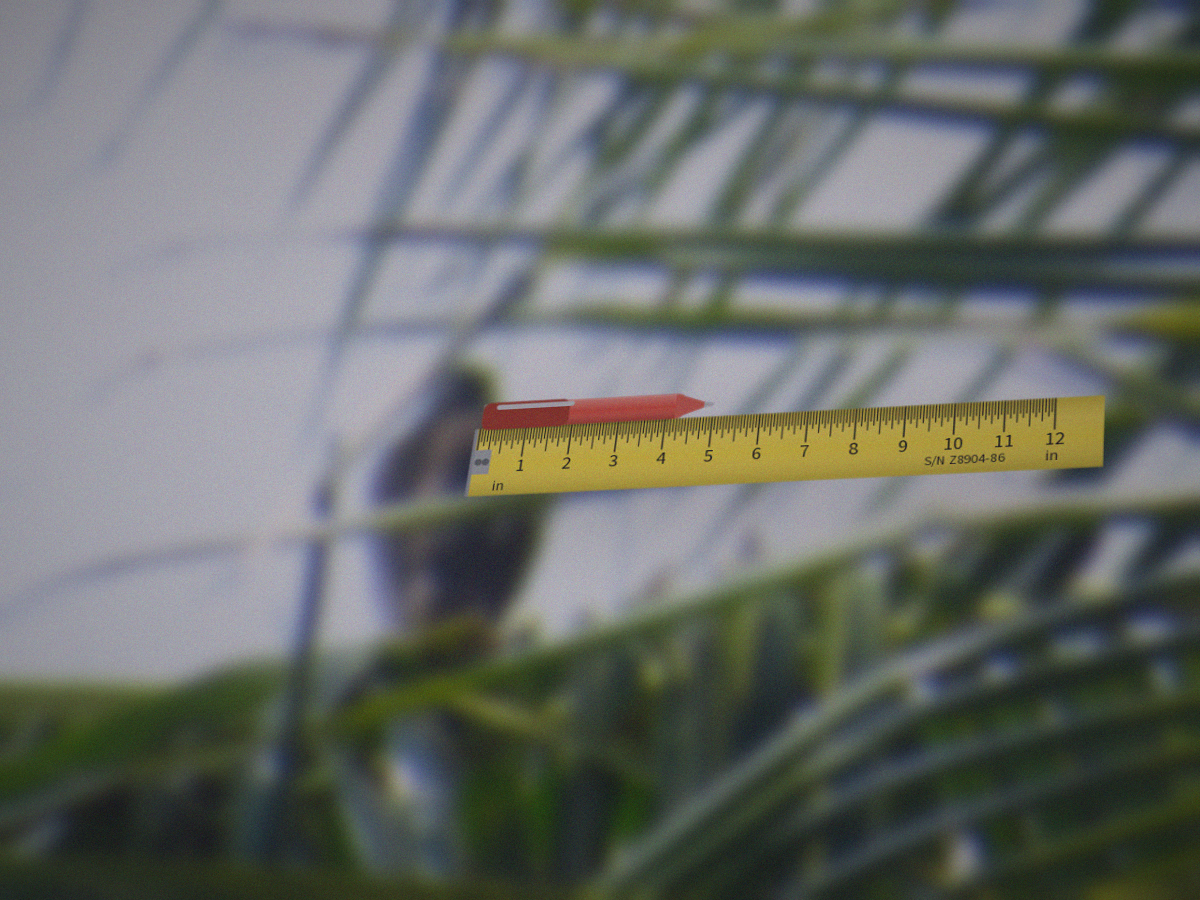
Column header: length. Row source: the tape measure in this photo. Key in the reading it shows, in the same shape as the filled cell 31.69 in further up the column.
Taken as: 5 in
